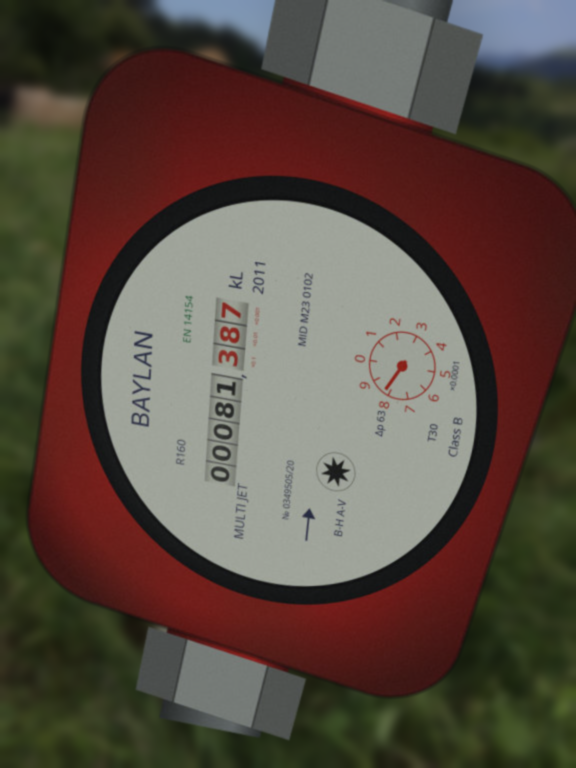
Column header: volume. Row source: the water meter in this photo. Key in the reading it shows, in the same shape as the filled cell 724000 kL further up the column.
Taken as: 81.3878 kL
